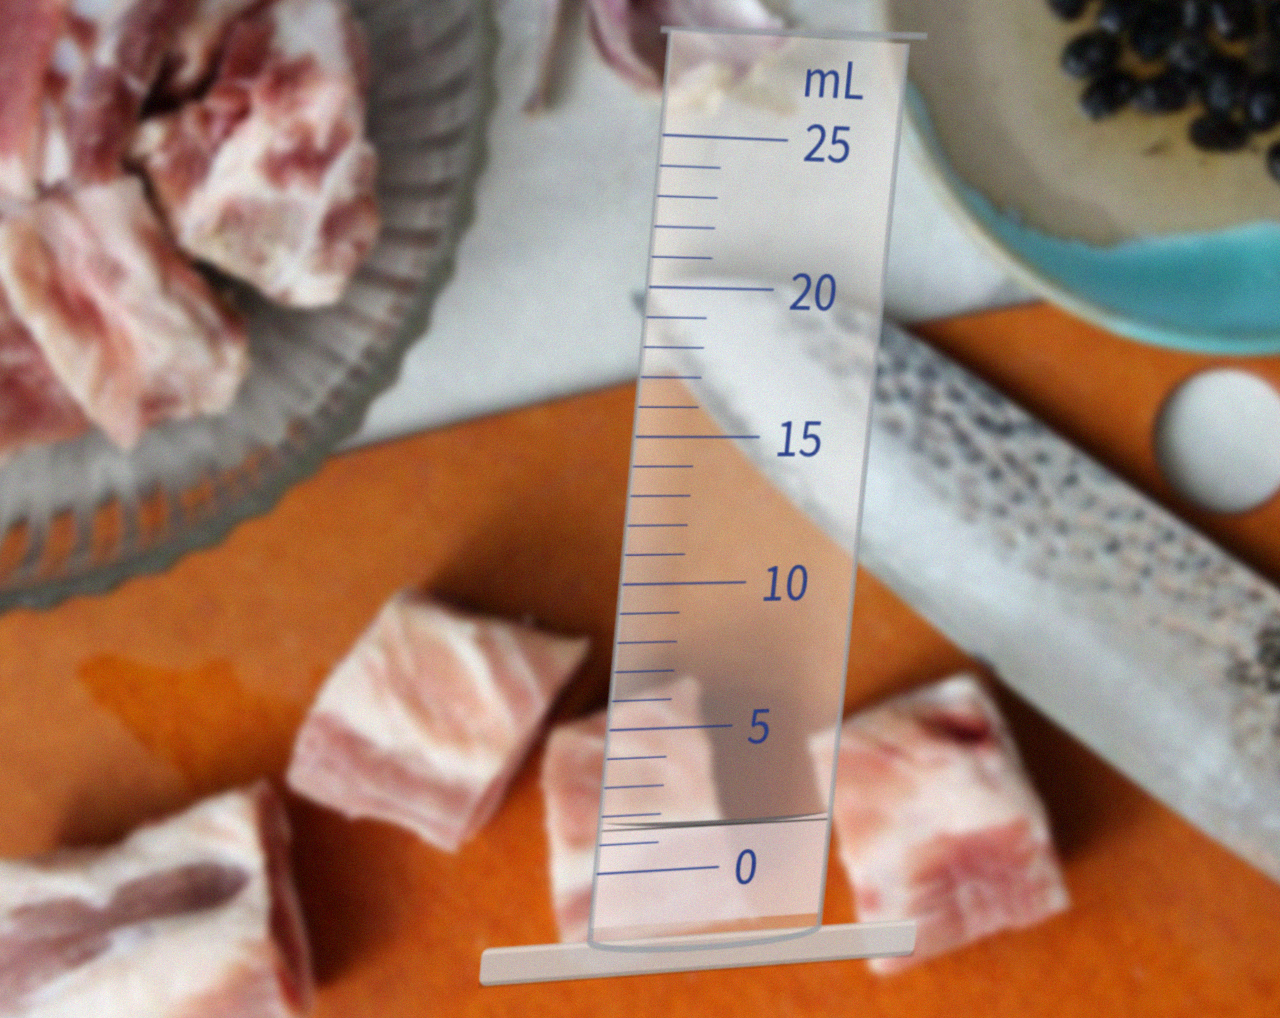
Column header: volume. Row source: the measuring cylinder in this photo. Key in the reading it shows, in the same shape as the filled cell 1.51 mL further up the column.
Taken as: 1.5 mL
